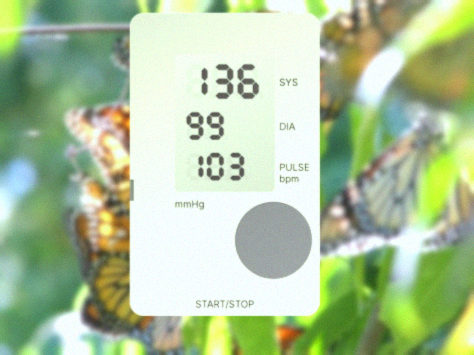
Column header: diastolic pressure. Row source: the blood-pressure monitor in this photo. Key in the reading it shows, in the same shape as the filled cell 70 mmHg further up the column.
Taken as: 99 mmHg
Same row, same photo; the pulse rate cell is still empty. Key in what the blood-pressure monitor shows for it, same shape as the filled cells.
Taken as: 103 bpm
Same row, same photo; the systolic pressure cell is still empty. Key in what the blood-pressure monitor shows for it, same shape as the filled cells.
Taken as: 136 mmHg
